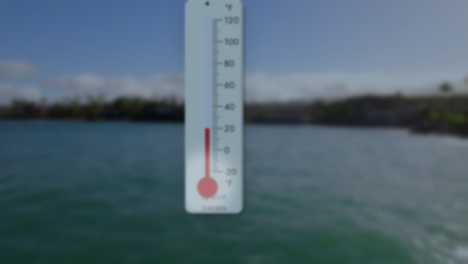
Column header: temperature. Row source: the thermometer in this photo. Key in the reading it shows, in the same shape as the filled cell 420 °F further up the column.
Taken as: 20 °F
